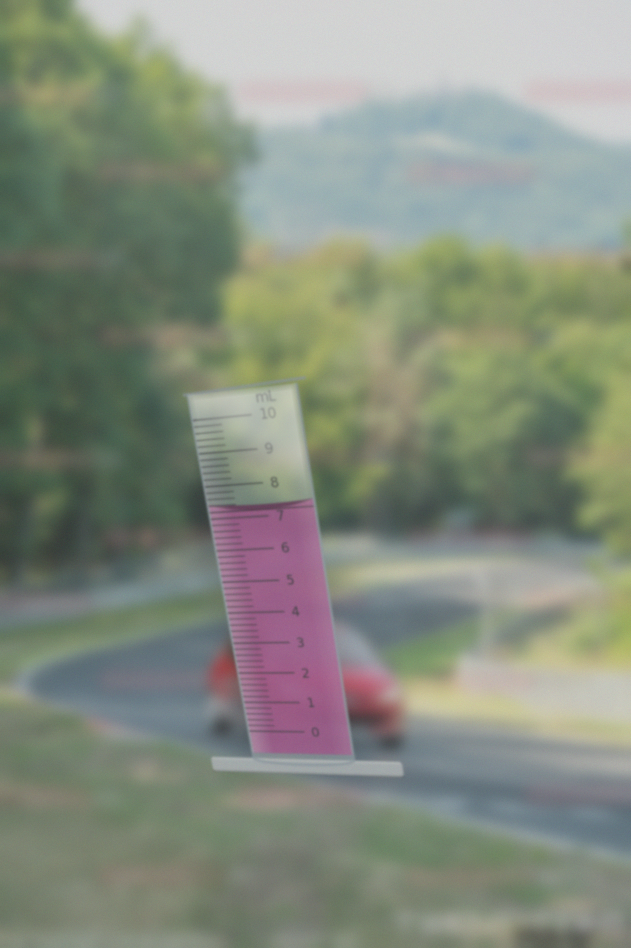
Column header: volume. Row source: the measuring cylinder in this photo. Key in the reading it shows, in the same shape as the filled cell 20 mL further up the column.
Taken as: 7.2 mL
